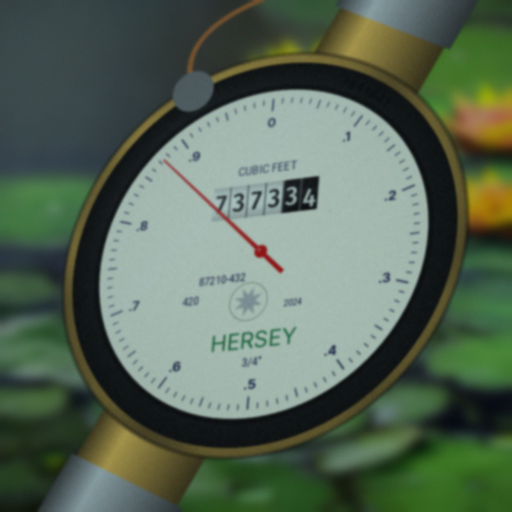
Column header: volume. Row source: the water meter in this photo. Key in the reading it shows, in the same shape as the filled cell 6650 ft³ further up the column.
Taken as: 737333.87 ft³
